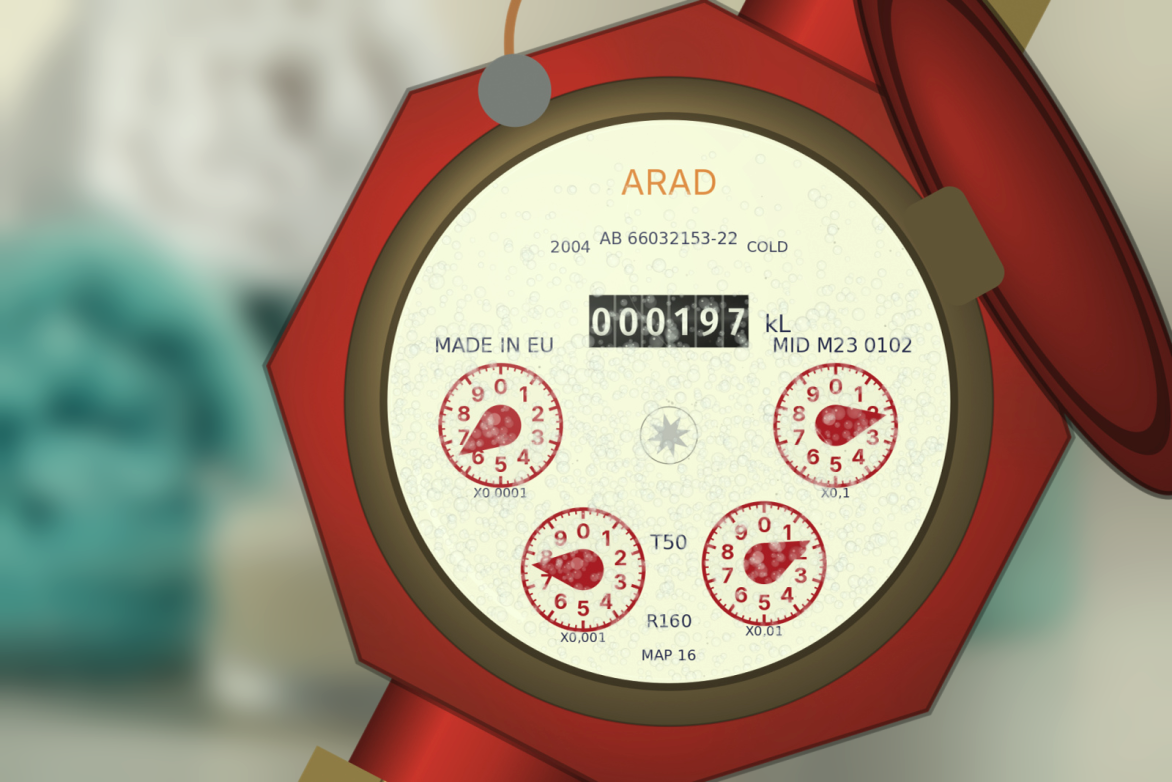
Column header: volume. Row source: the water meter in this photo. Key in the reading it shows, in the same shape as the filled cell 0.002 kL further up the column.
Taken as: 197.2176 kL
